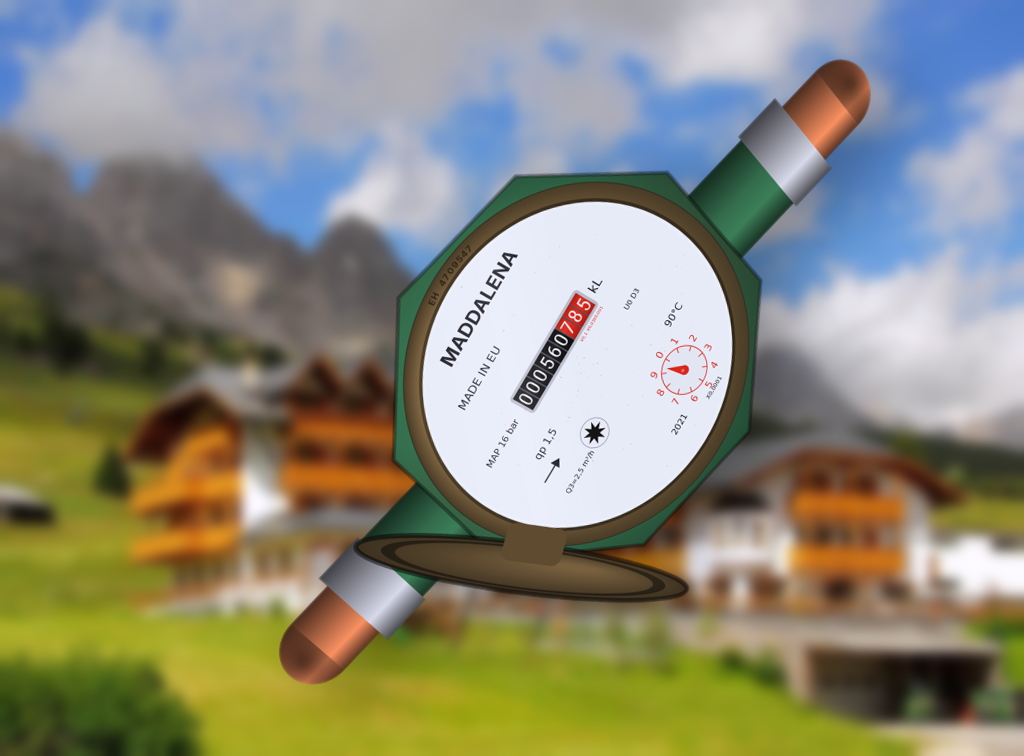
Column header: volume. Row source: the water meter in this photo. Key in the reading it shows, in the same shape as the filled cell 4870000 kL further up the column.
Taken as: 560.7849 kL
